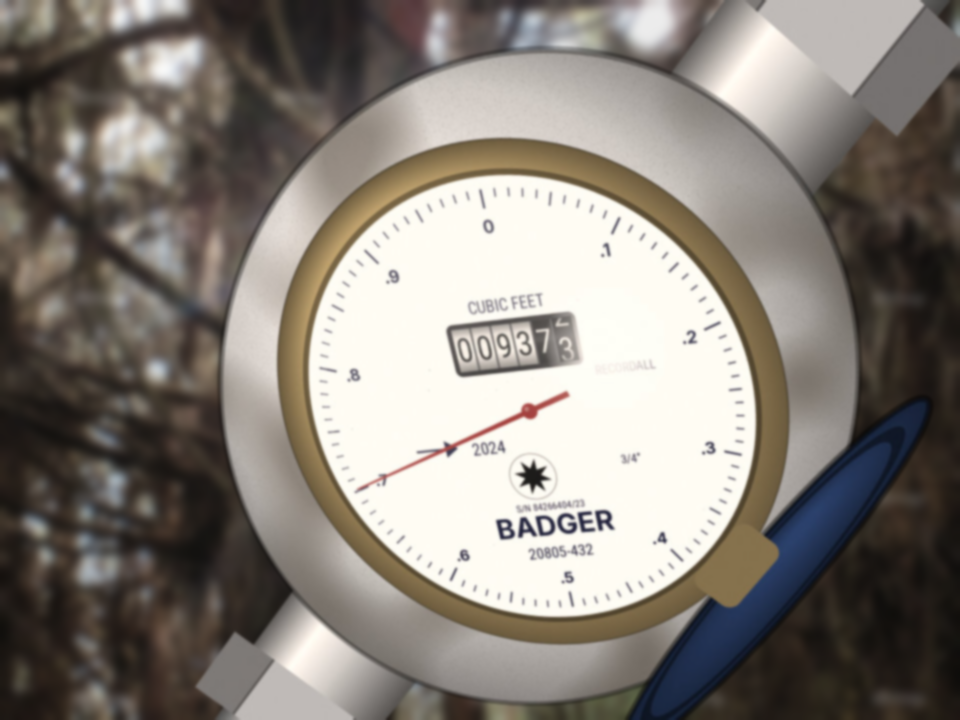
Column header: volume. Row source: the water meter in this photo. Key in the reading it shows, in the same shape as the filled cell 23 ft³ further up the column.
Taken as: 9372.70 ft³
